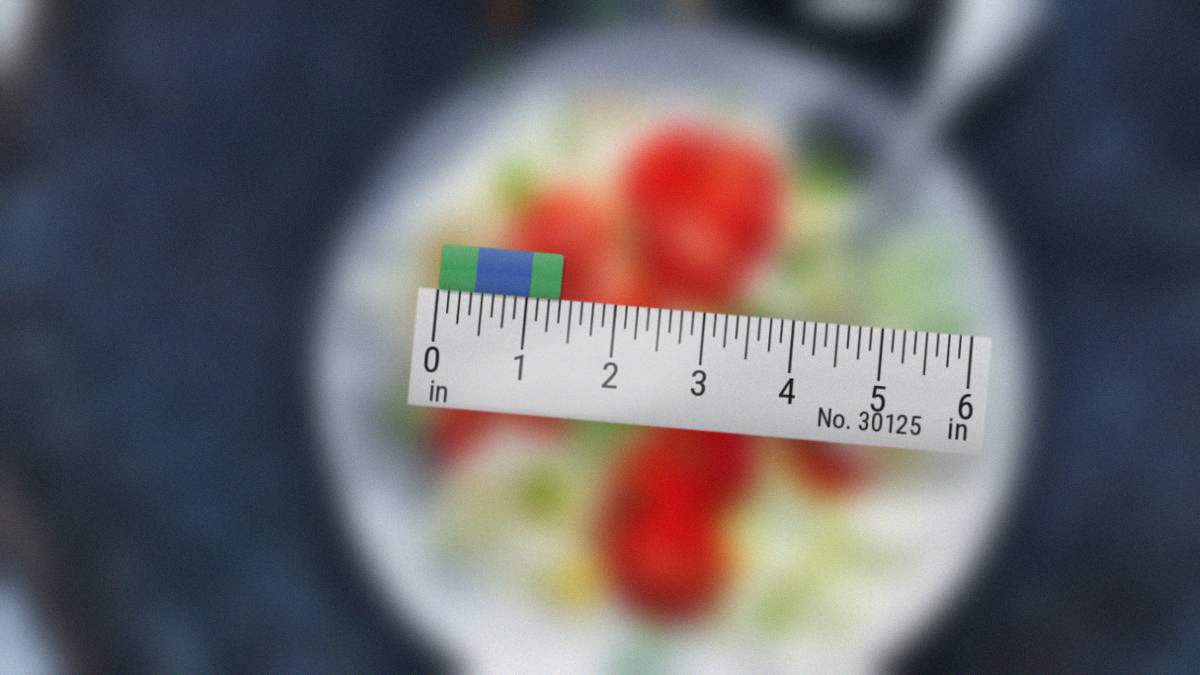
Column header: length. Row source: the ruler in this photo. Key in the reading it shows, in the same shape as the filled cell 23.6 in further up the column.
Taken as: 1.375 in
